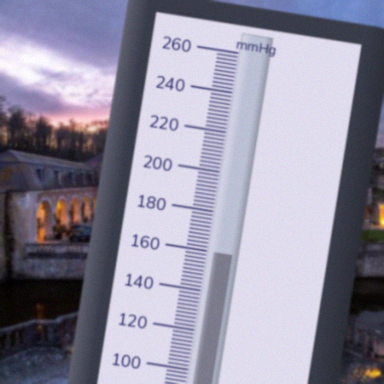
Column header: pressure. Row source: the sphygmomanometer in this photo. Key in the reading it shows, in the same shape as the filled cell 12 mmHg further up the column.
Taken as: 160 mmHg
